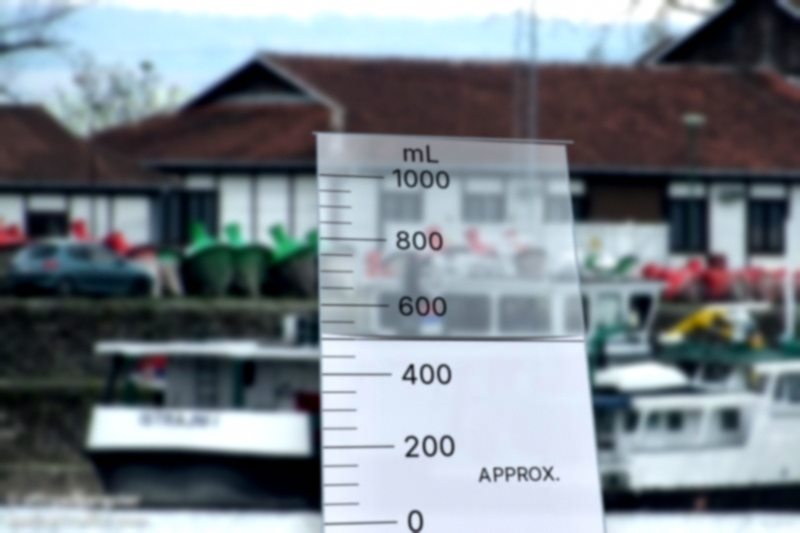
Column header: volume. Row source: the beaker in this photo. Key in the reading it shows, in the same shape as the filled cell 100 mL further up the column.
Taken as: 500 mL
